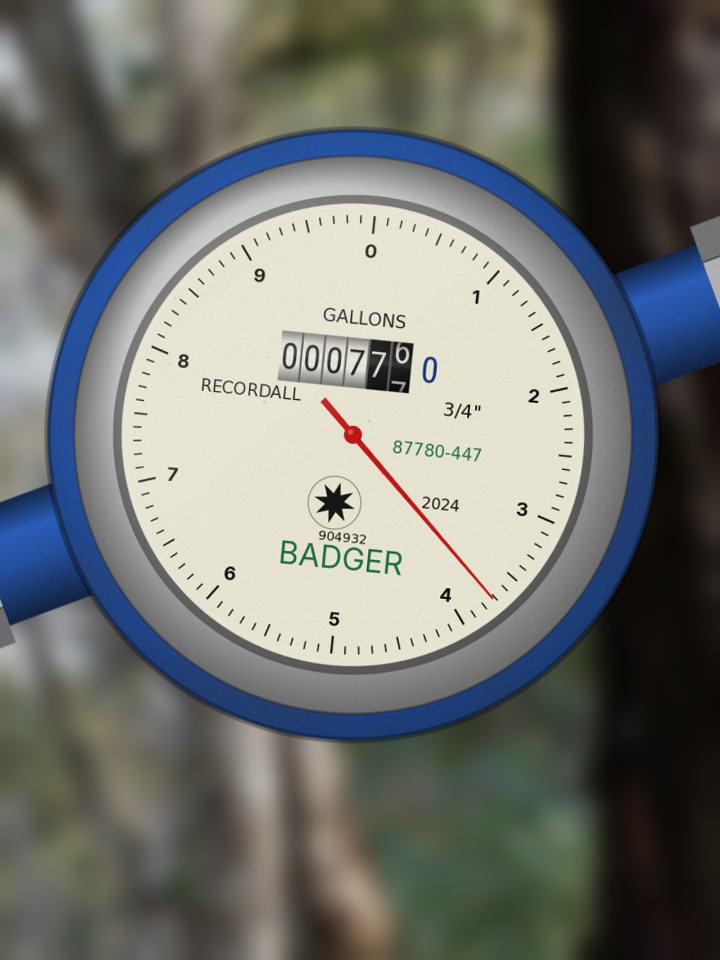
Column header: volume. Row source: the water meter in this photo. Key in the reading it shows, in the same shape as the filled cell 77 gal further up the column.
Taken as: 7763.7 gal
